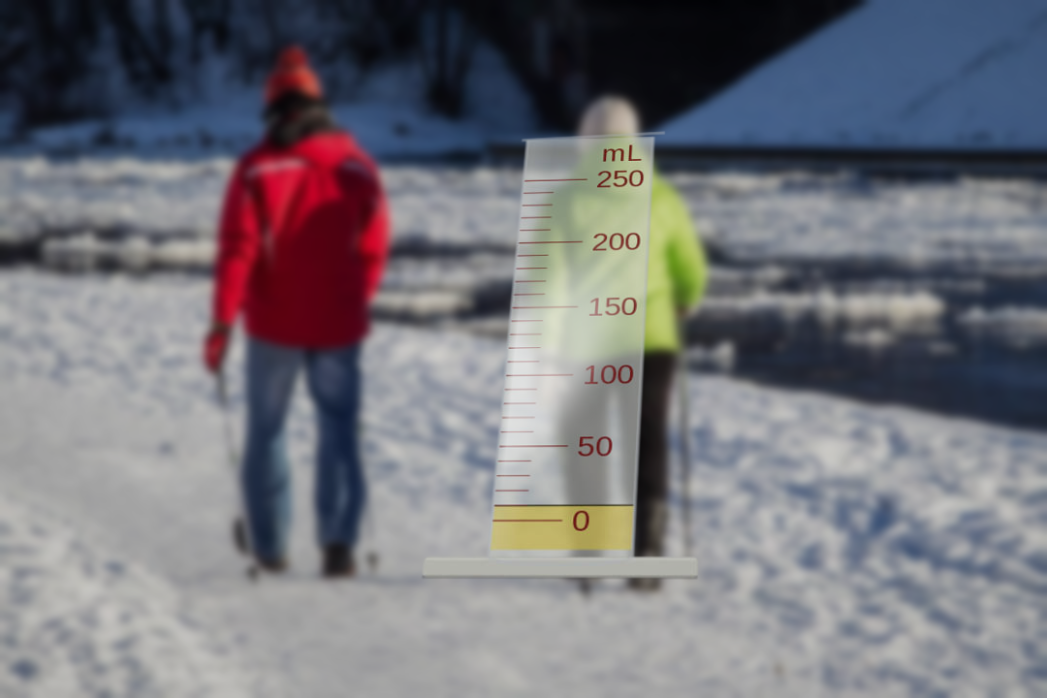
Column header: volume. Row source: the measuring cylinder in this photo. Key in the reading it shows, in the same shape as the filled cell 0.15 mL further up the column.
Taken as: 10 mL
